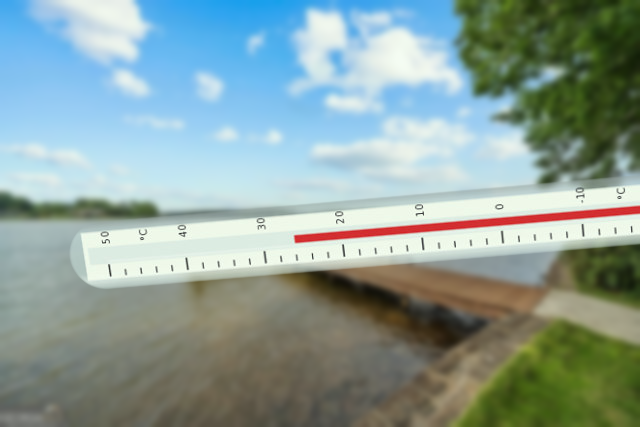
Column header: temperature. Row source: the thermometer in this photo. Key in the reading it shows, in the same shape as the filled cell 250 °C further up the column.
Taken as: 26 °C
